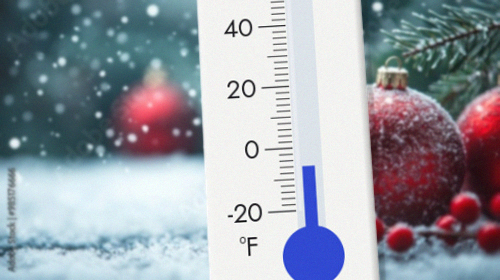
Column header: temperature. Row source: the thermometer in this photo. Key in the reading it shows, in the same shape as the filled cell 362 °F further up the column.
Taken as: -6 °F
